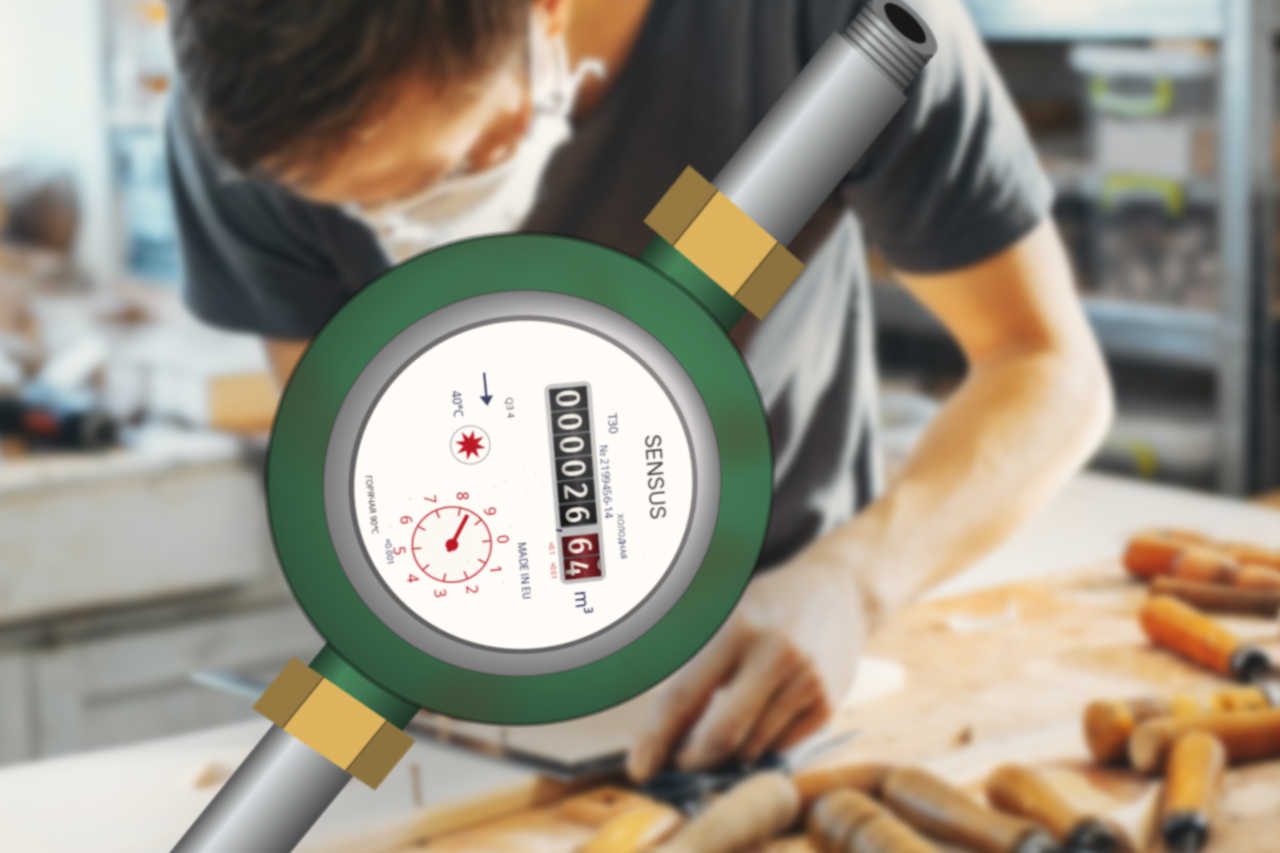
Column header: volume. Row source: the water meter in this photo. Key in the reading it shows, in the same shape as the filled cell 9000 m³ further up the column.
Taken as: 26.638 m³
